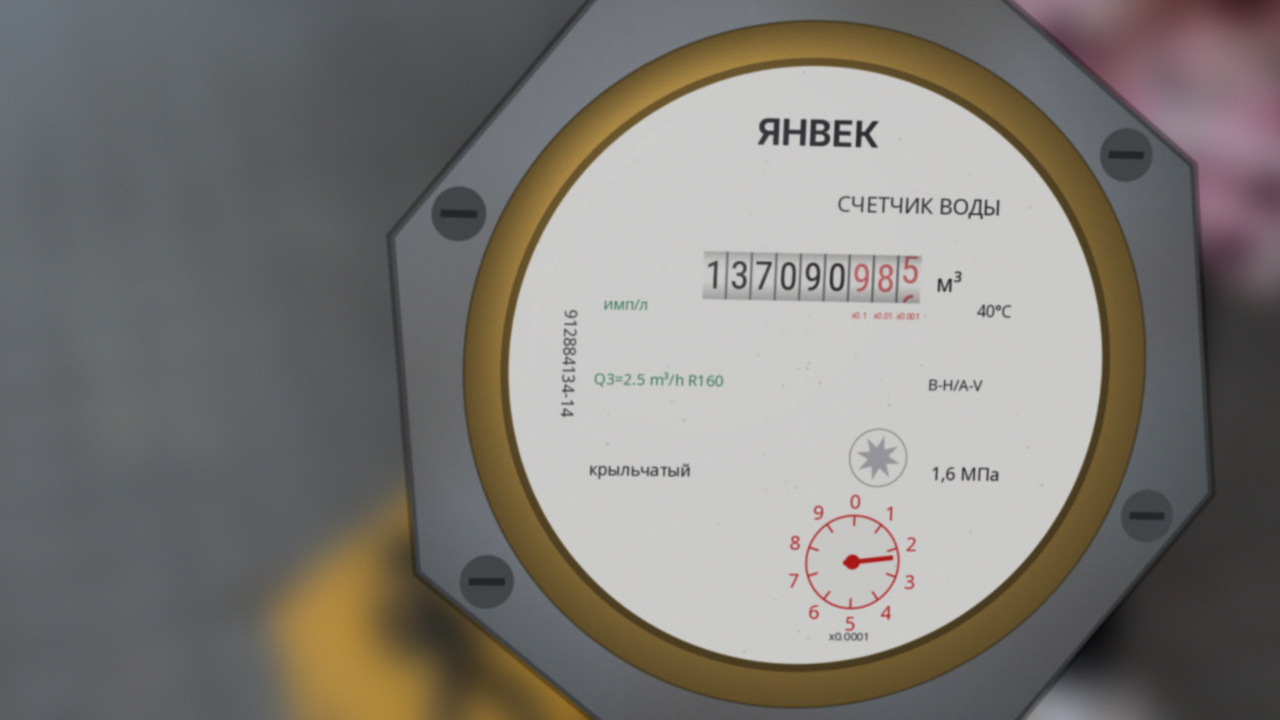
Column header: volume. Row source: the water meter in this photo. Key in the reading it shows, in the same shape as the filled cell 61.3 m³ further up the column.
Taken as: 137090.9852 m³
